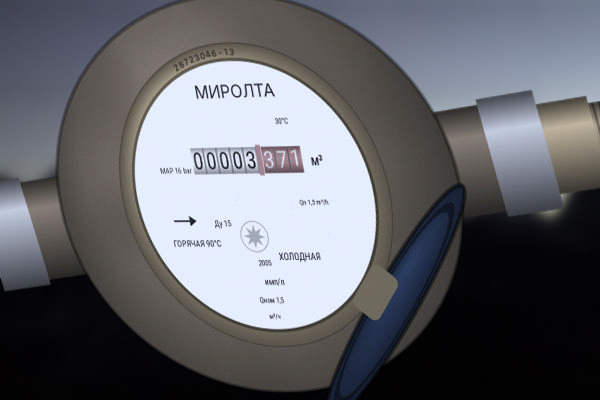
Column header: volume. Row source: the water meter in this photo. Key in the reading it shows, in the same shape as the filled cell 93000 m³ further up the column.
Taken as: 3.371 m³
